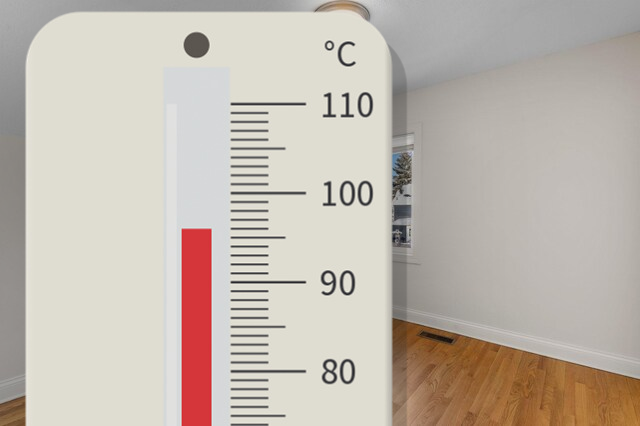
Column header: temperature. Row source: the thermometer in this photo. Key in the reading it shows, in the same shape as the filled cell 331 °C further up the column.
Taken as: 96 °C
